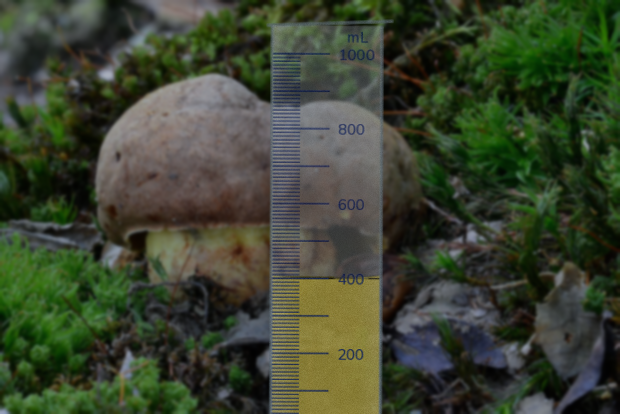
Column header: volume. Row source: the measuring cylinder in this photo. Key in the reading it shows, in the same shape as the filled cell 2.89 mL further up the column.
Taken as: 400 mL
